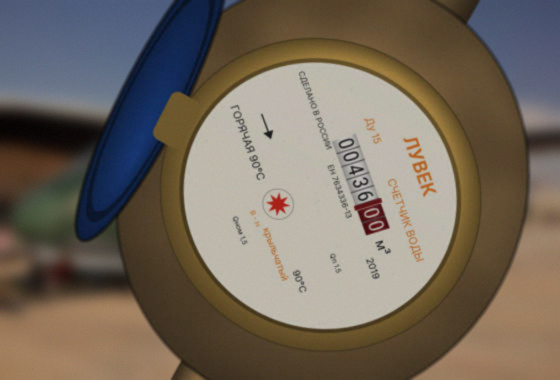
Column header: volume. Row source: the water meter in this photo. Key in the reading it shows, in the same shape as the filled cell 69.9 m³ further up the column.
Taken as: 436.00 m³
